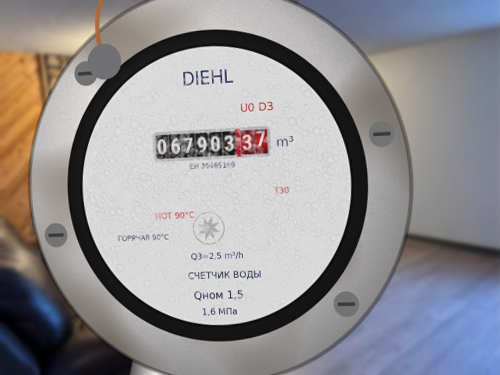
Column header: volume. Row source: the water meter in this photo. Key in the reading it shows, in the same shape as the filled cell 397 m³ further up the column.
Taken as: 67903.37 m³
